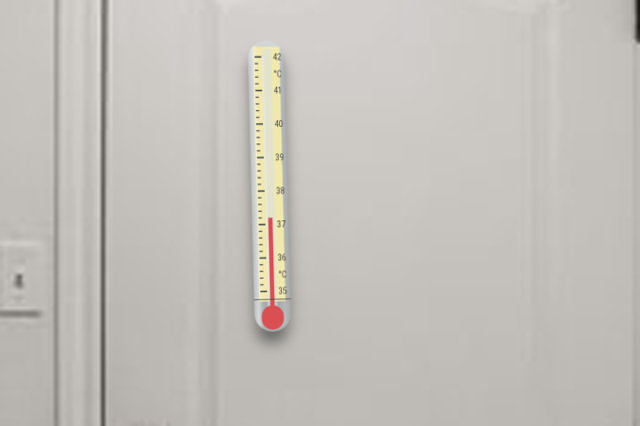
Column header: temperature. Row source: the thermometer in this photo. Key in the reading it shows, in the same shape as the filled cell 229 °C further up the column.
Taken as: 37.2 °C
